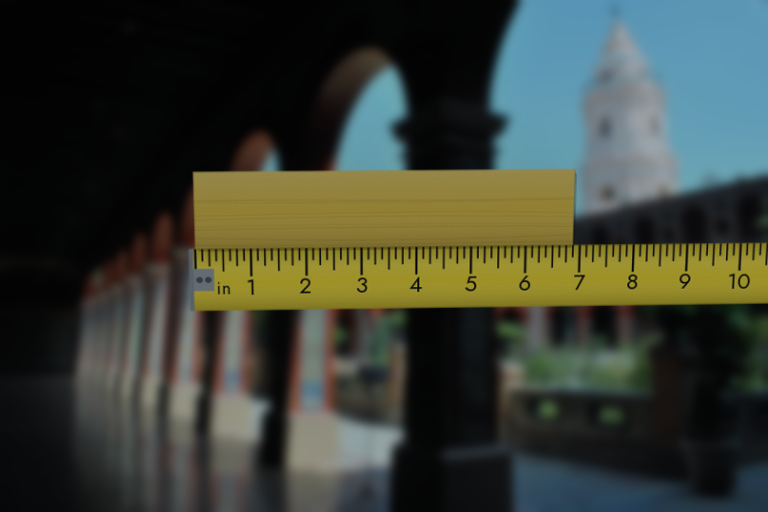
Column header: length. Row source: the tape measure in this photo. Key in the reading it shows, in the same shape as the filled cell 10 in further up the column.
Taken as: 6.875 in
